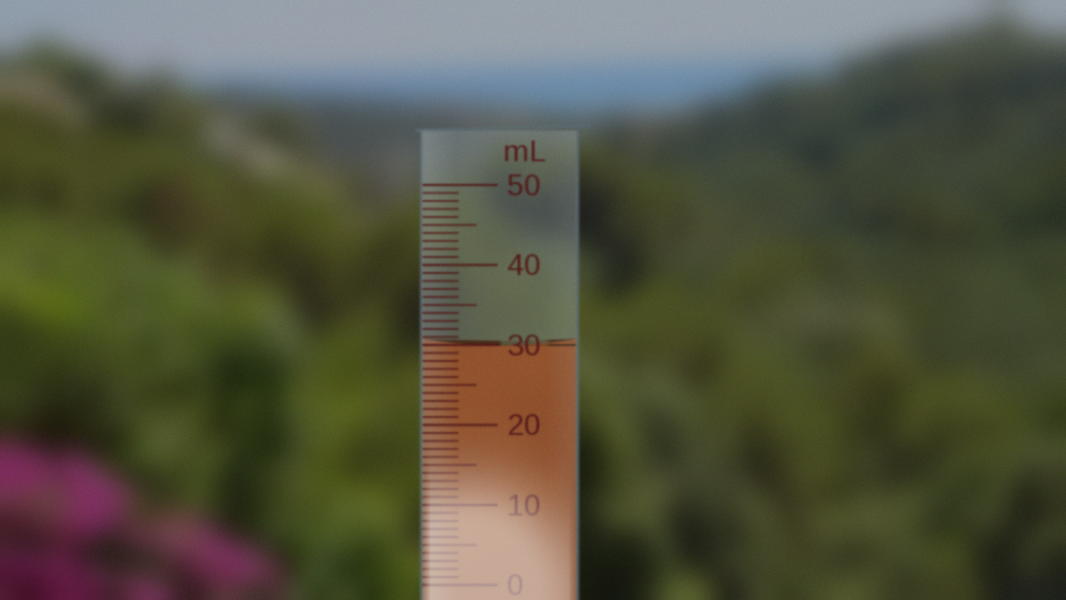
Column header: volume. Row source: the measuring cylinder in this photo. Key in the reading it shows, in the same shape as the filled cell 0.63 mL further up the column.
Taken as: 30 mL
